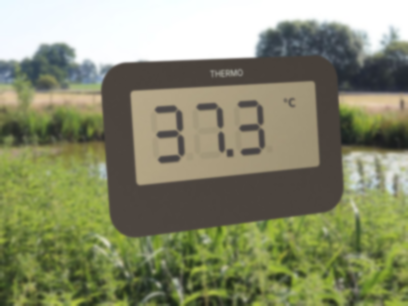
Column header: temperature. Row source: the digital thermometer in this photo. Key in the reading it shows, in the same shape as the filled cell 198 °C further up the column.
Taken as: 37.3 °C
